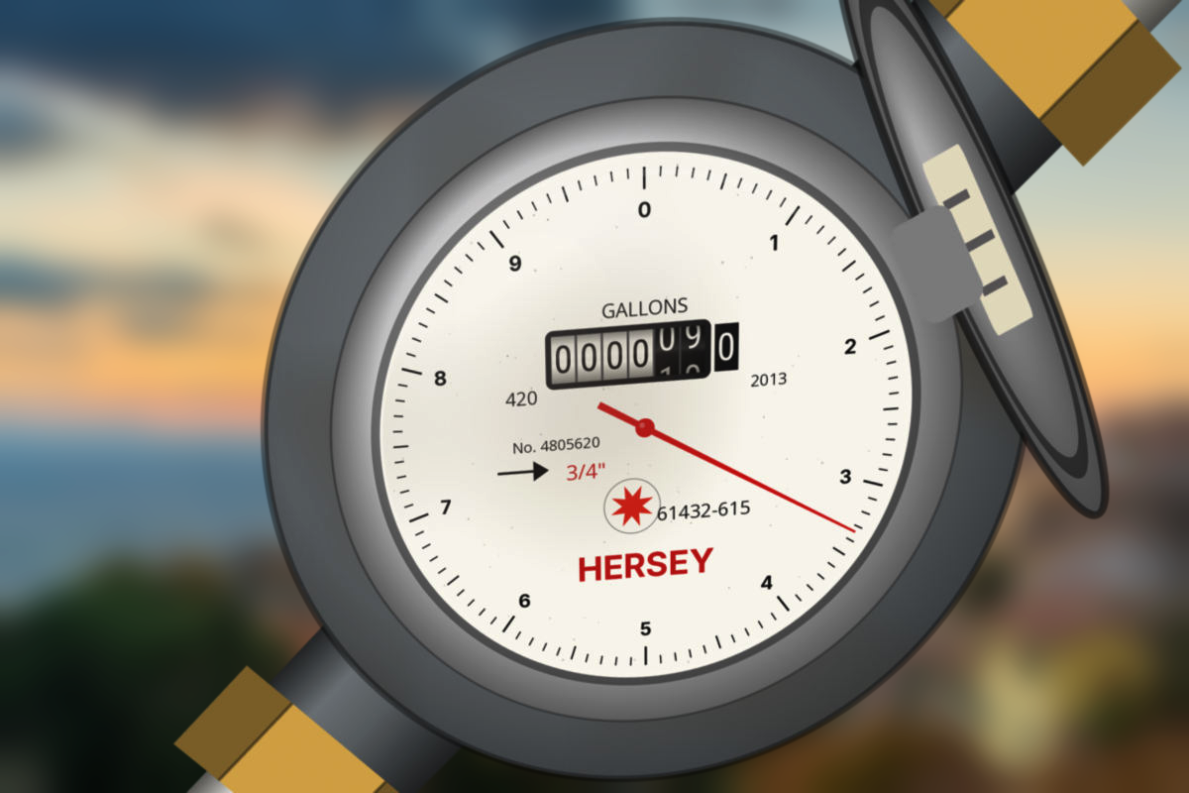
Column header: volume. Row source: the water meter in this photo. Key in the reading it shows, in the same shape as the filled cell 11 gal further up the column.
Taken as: 93.3 gal
